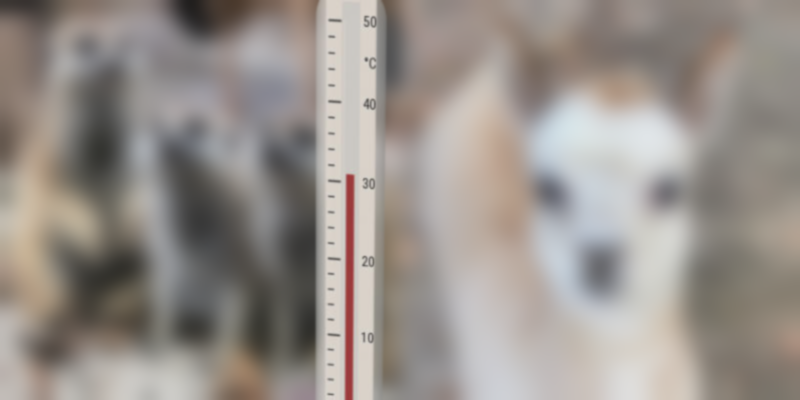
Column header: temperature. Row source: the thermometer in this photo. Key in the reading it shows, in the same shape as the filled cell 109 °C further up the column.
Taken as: 31 °C
